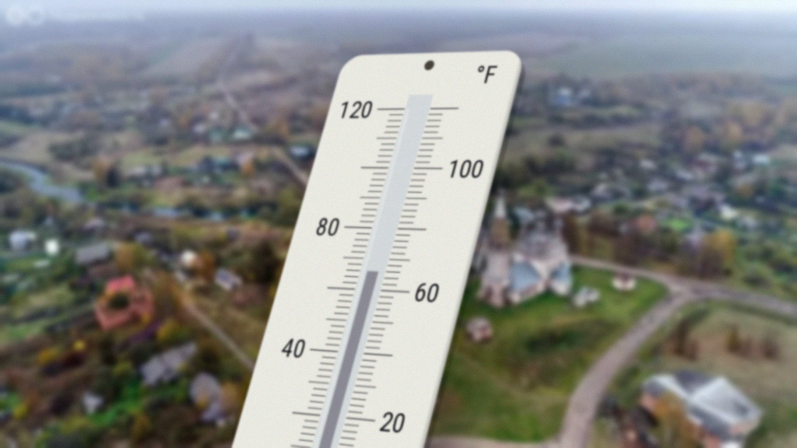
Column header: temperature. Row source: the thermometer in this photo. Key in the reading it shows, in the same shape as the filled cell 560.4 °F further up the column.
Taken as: 66 °F
